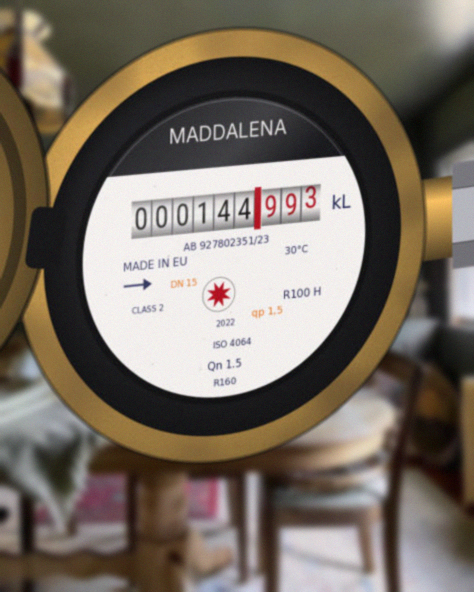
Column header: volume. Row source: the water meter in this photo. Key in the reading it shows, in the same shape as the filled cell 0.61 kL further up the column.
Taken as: 144.993 kL
